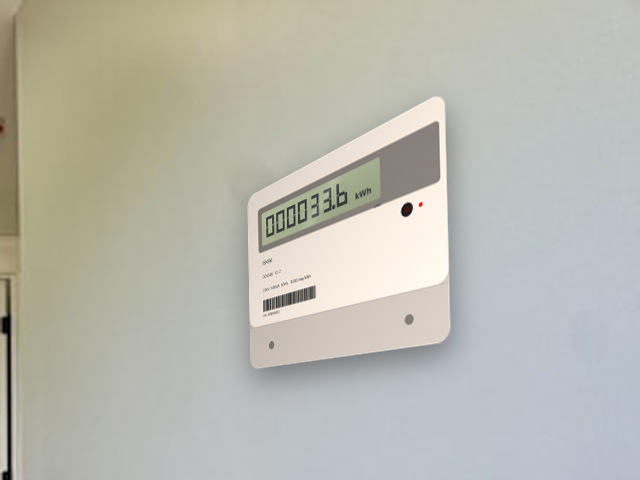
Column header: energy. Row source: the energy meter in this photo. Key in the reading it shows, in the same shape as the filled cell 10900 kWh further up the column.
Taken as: 33.6 kWh
